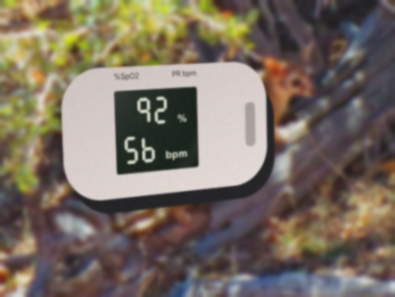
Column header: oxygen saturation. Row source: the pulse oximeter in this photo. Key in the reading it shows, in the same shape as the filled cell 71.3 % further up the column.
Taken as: 92 %
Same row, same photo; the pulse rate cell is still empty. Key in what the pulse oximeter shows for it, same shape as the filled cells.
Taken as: 56 bpm
